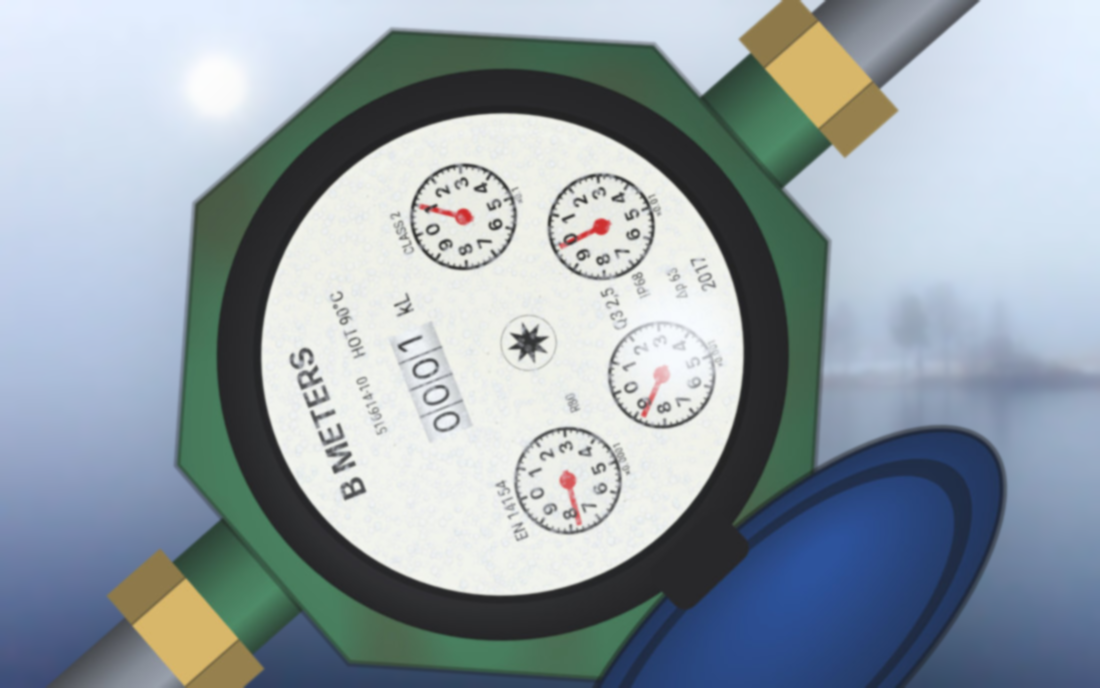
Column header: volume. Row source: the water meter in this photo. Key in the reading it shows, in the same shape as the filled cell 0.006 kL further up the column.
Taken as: 1.0987 kL
